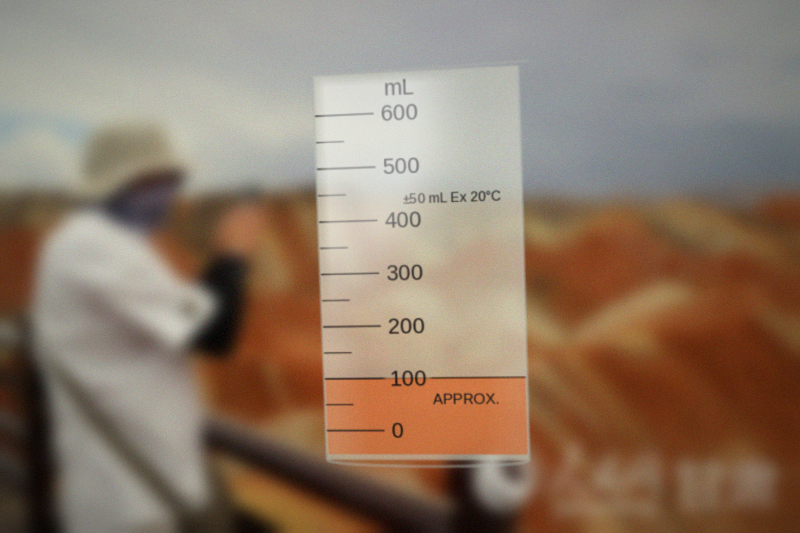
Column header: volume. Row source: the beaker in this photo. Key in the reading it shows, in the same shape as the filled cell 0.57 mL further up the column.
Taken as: 100 mL
